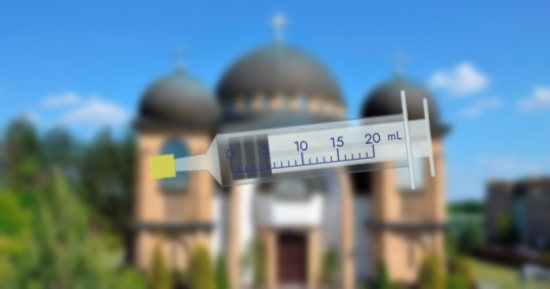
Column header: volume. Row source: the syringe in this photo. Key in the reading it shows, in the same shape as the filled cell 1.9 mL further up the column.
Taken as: 0 mL
